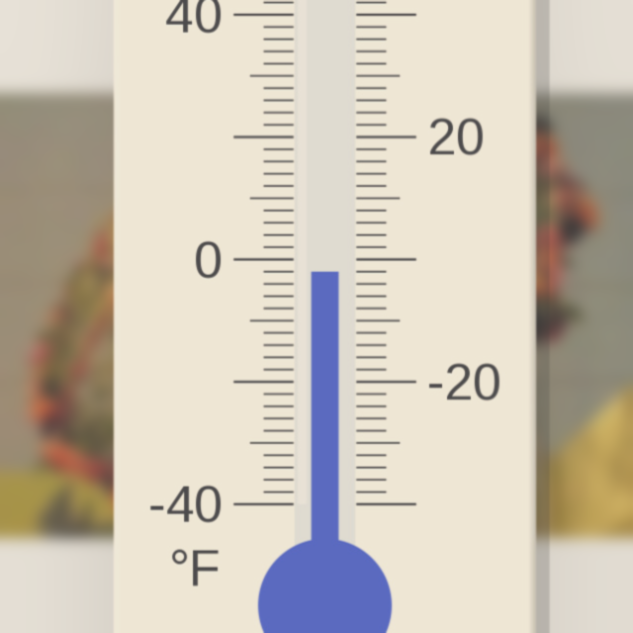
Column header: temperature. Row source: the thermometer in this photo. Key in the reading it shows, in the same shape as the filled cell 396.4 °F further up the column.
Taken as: -2 °F
